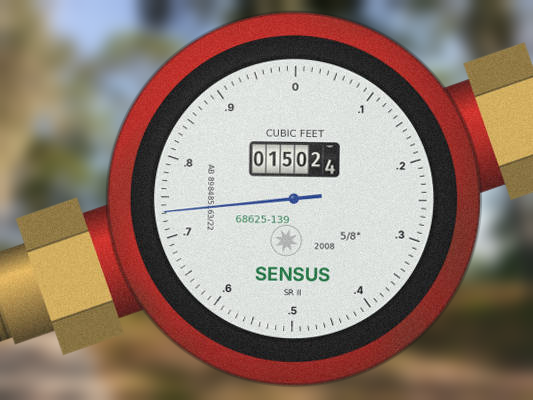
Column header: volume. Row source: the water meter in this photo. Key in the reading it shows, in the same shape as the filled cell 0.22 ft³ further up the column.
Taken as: 15023.73 ft³
